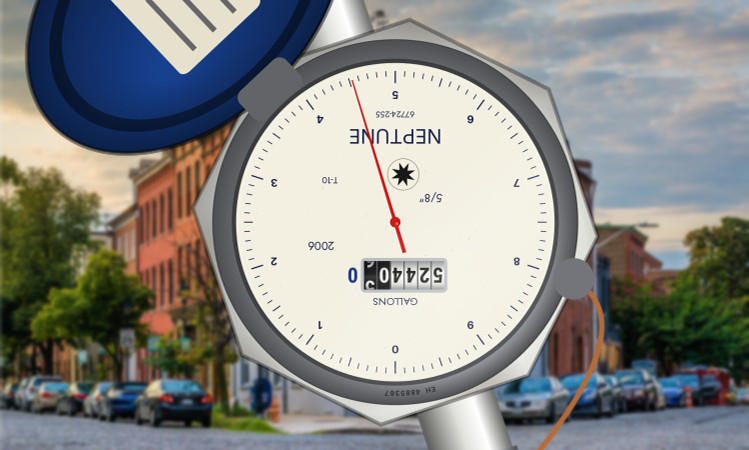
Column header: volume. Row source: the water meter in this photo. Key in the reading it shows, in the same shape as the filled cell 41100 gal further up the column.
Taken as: 5244054.5 gal
